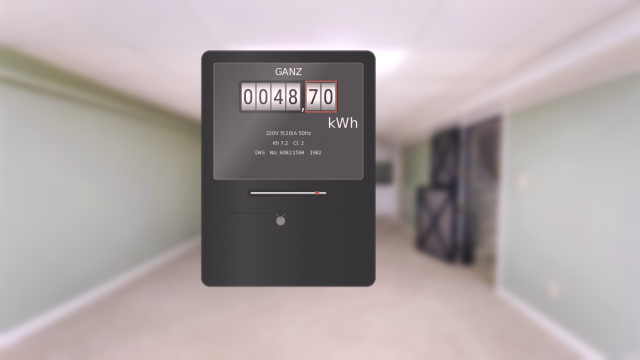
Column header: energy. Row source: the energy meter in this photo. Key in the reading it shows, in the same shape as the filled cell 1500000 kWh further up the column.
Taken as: 48.70 kWh
